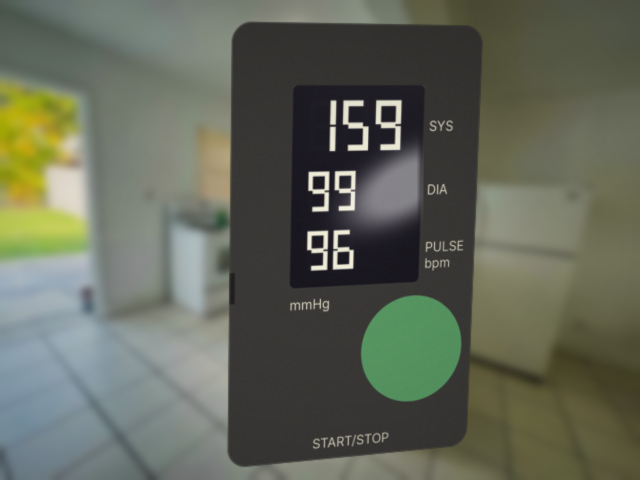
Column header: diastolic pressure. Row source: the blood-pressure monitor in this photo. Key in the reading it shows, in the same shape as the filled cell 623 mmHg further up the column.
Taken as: 99 mmHg
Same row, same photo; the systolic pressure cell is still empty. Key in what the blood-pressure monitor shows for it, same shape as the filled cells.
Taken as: 159 mmHg
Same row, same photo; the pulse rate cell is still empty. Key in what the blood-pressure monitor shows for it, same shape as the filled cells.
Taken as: 96 bpm
